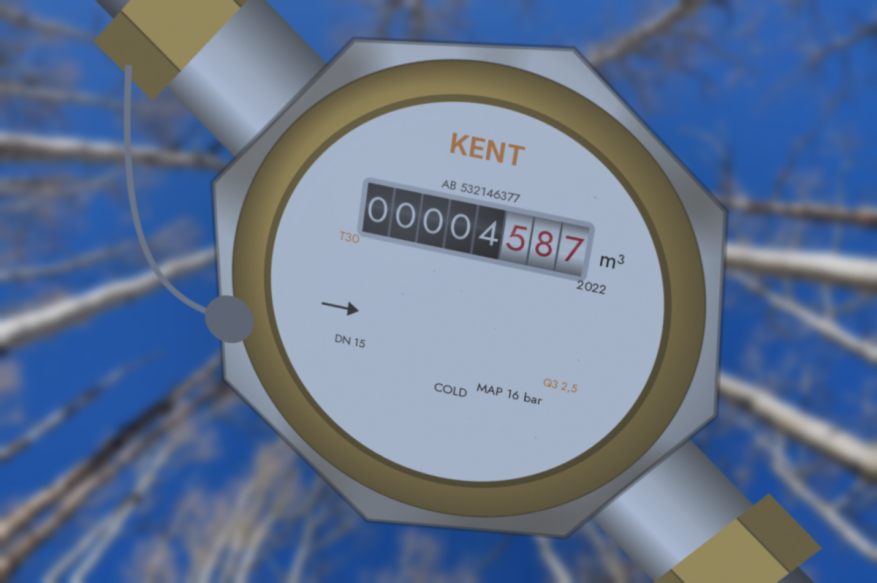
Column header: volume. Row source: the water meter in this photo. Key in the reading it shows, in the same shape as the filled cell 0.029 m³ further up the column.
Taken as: 4.587 m³
